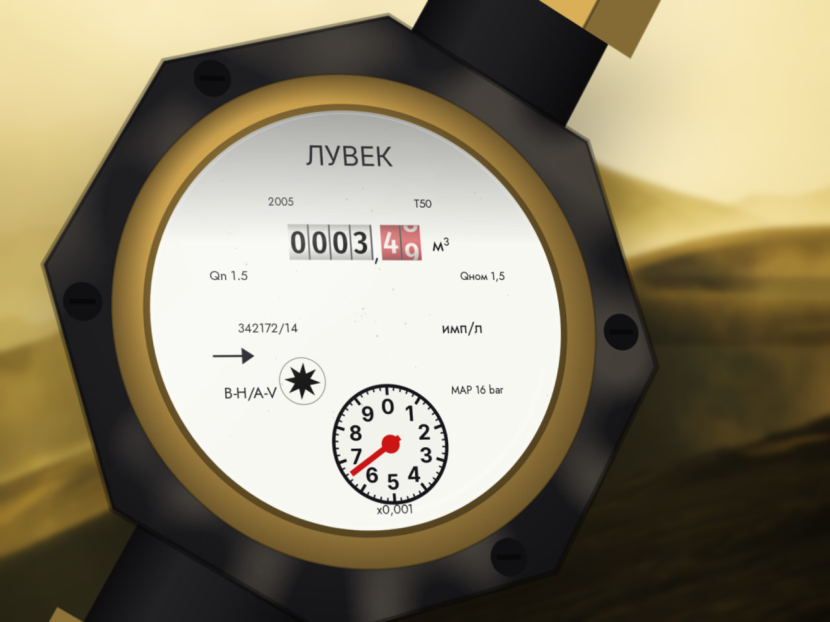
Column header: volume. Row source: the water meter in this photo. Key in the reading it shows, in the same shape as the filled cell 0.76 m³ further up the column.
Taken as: 3.486 m³
